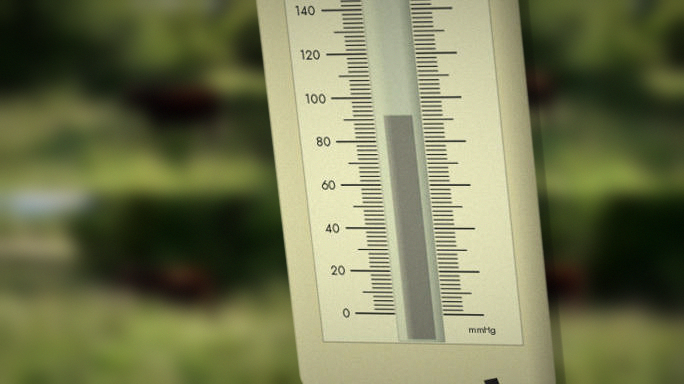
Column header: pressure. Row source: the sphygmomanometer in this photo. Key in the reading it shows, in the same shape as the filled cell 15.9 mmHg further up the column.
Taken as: 92 mmHg
